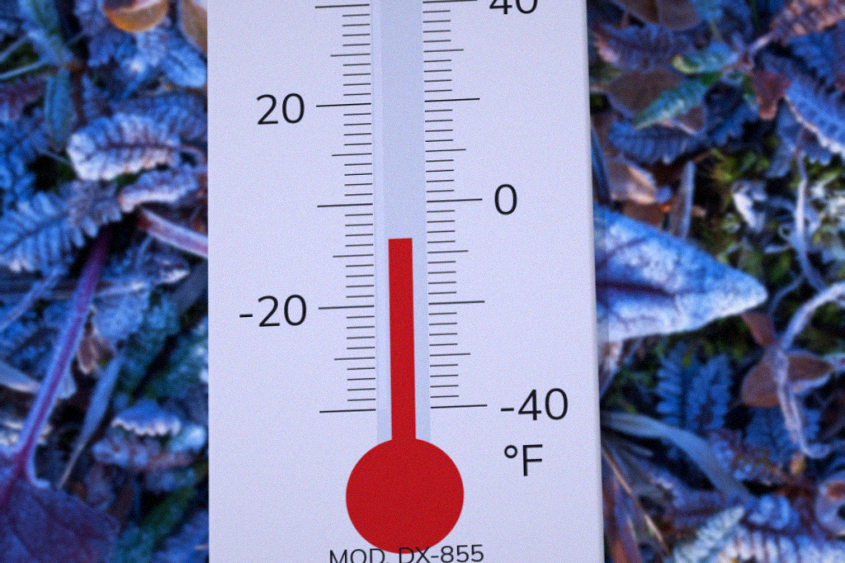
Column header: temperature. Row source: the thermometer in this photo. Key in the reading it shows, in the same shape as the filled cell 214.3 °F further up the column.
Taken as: -7 °F
